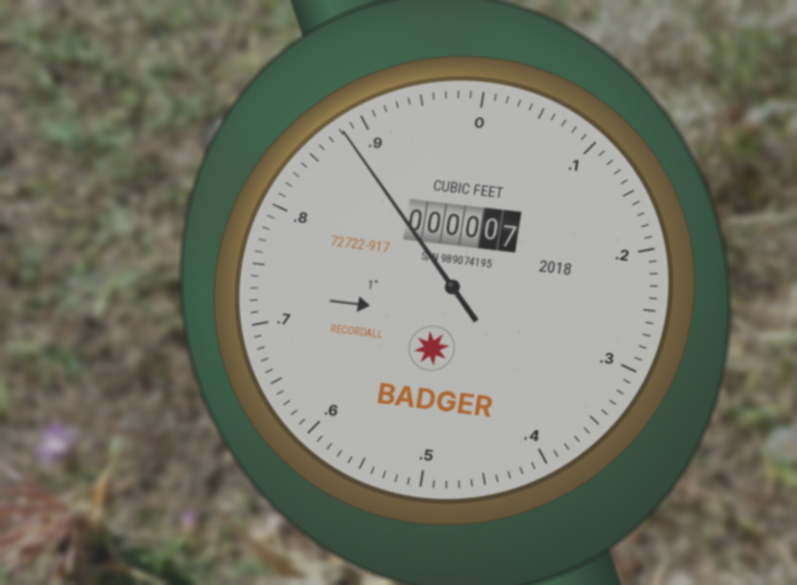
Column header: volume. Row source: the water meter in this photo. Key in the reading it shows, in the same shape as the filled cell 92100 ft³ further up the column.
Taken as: 6.88 ft³
